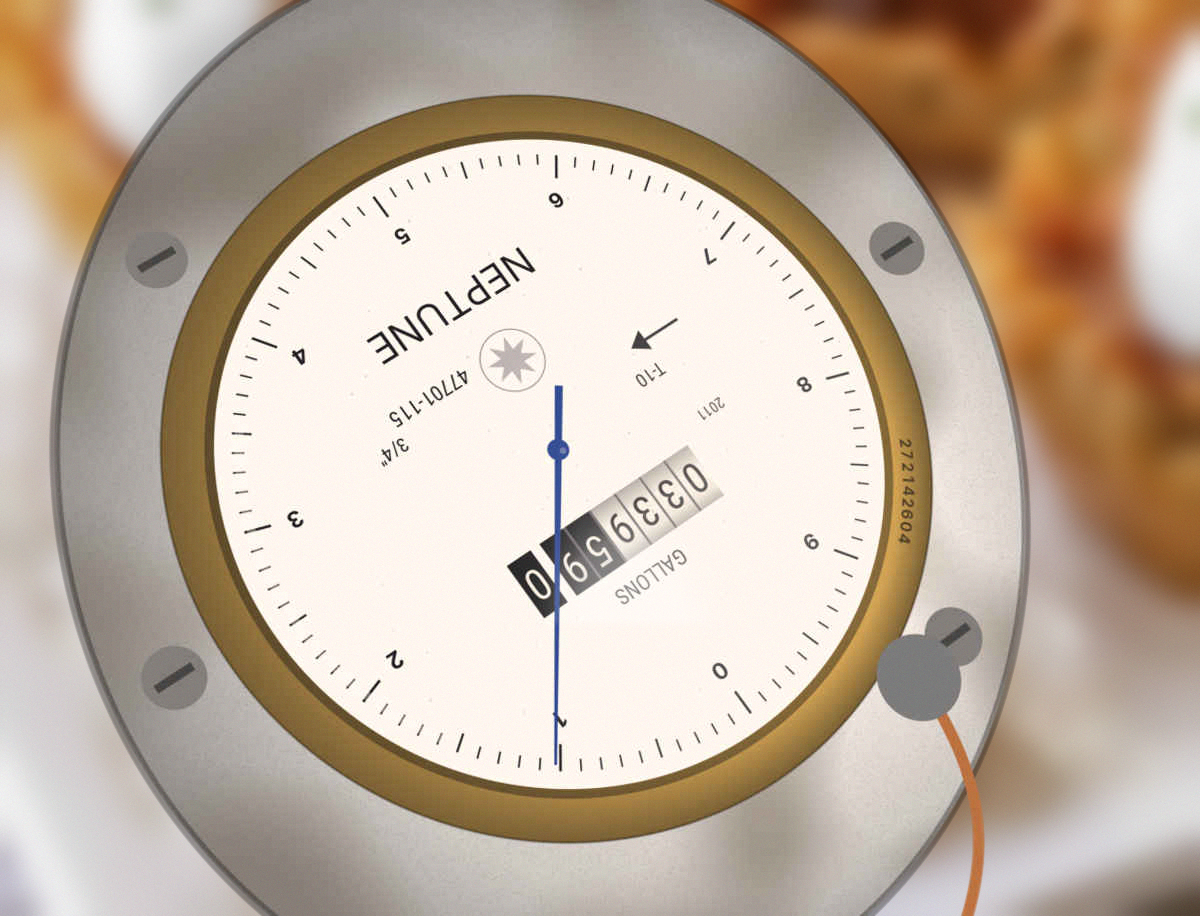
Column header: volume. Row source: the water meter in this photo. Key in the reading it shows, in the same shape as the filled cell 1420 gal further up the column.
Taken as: 339591.0 gal
